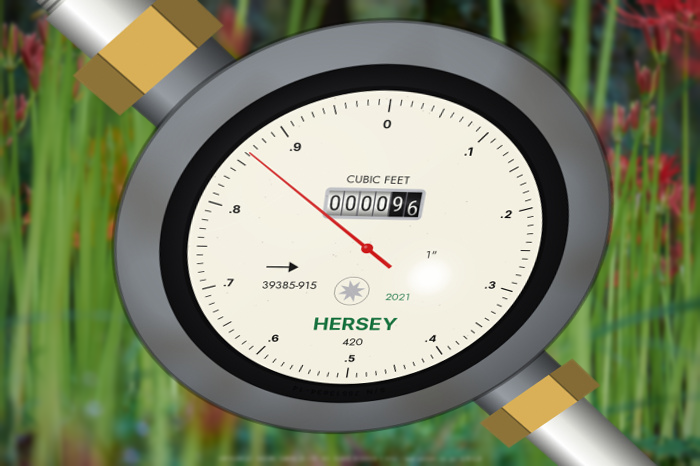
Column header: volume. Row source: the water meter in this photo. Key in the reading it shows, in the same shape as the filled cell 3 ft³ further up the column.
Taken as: 95.86 ft³
